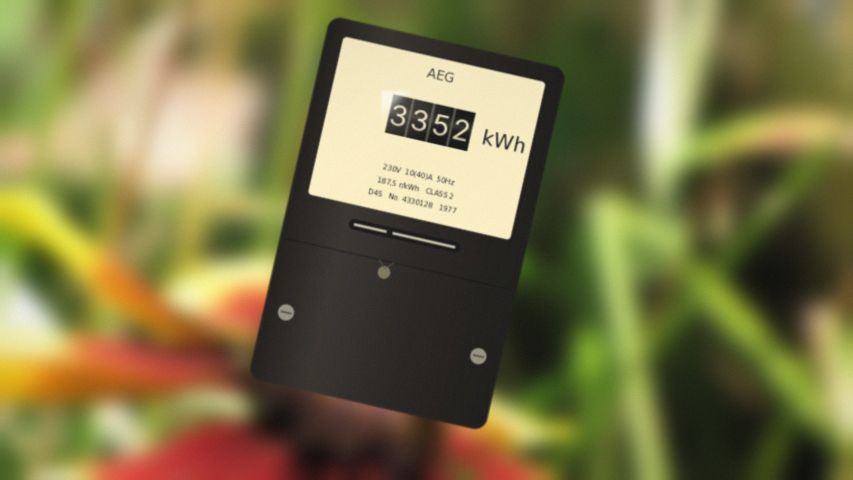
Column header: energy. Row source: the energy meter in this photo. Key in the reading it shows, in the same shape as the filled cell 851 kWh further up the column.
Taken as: 3352 kWh
